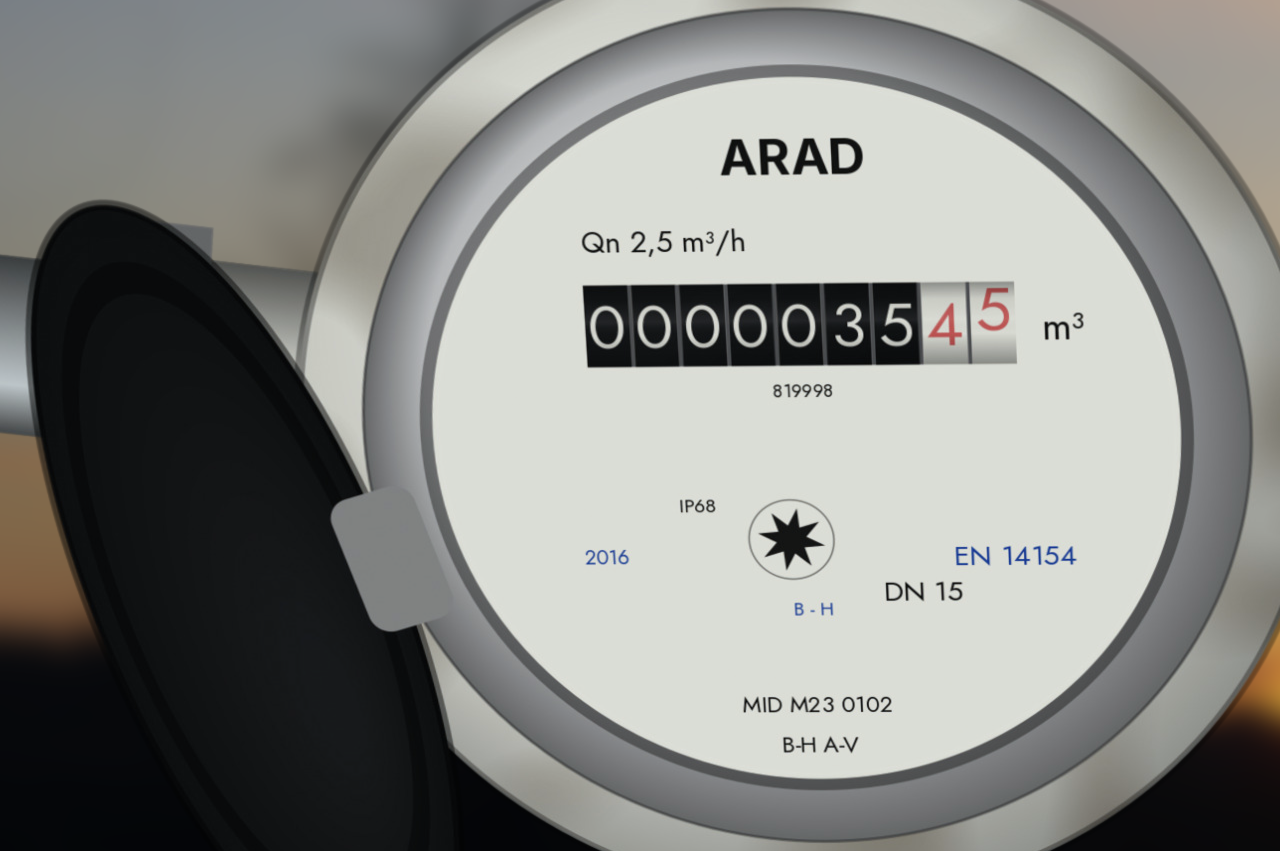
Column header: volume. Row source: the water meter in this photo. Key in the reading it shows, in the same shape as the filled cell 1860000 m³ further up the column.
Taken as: 35.45 m³
